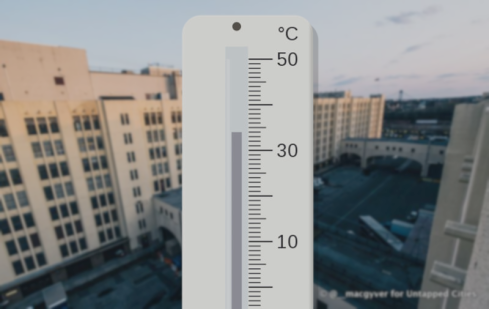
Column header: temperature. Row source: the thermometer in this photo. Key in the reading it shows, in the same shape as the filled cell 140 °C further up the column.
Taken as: 34 °C
